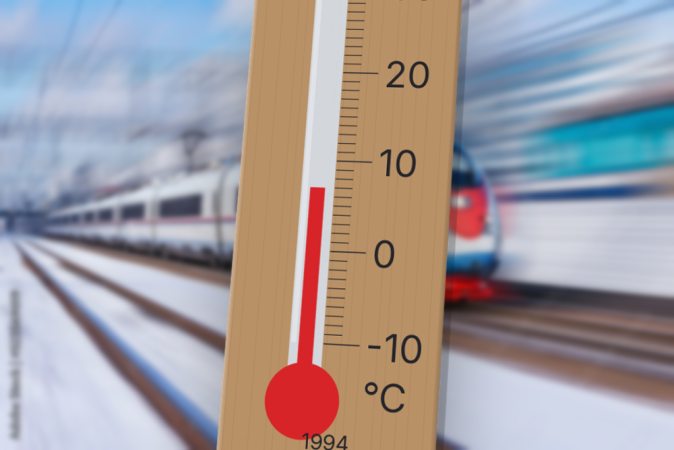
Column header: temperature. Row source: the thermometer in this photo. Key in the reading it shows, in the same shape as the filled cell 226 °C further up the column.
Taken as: 7 °C
